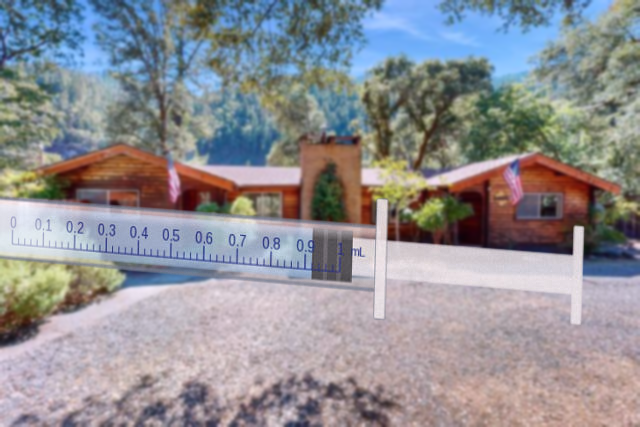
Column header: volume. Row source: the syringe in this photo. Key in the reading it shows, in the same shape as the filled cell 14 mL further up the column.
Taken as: 0.92 mL
